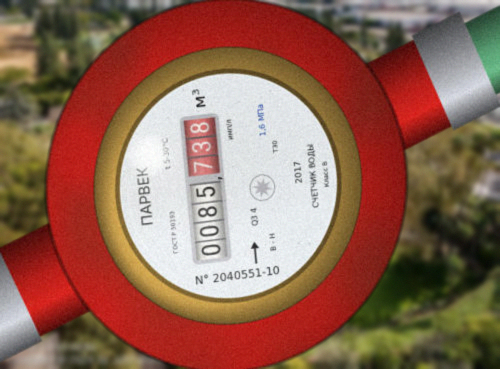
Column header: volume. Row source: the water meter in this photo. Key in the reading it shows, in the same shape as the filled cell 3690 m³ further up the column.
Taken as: 85.738 m³
